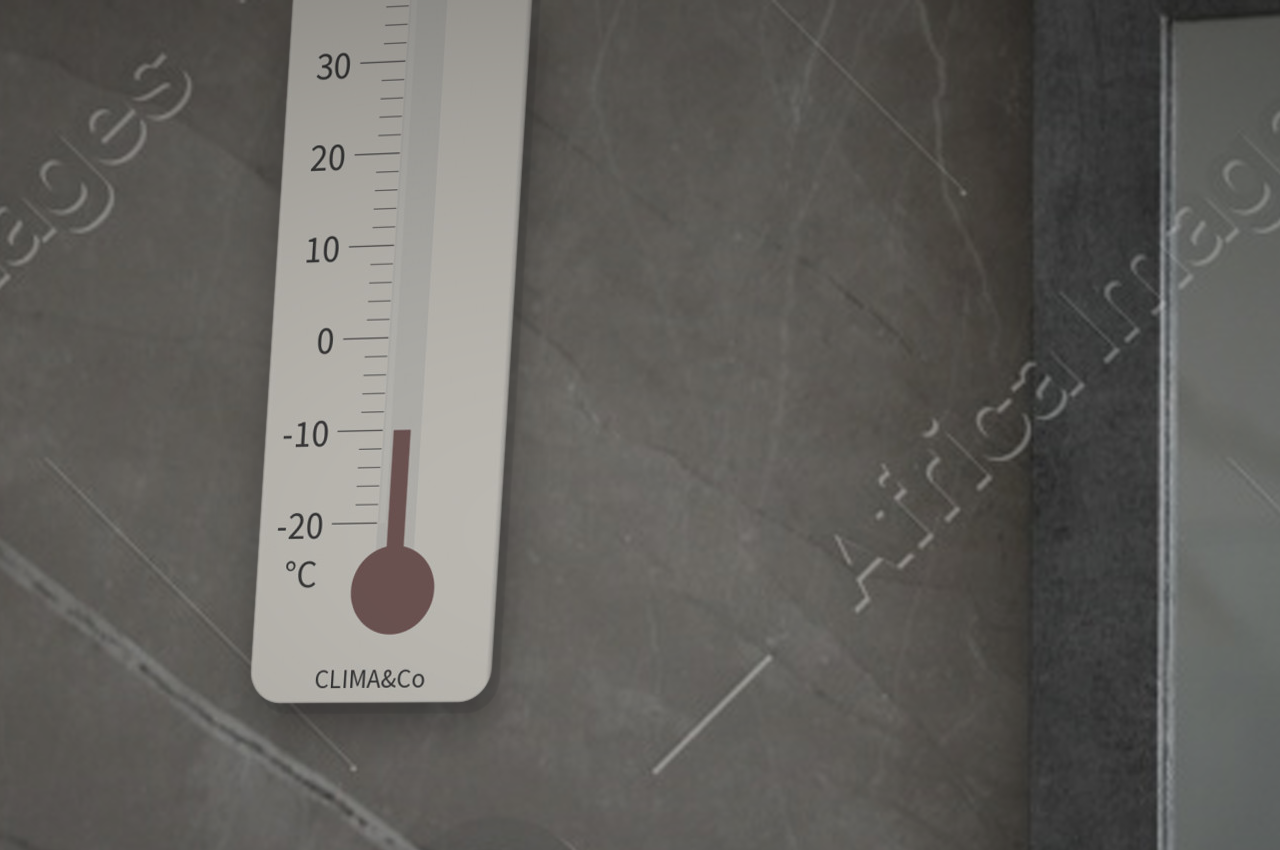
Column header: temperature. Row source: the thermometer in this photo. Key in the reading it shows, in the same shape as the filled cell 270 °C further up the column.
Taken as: -10 °C
